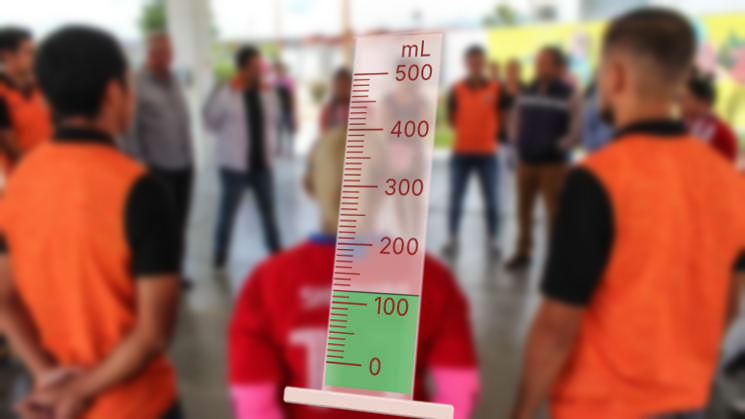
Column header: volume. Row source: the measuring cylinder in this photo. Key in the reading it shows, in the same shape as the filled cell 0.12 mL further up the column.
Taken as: 120 mL
